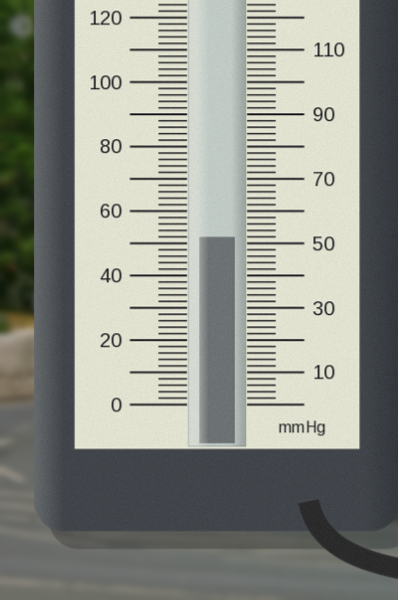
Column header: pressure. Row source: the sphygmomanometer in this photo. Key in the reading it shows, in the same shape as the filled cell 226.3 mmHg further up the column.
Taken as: 52 mmHg
